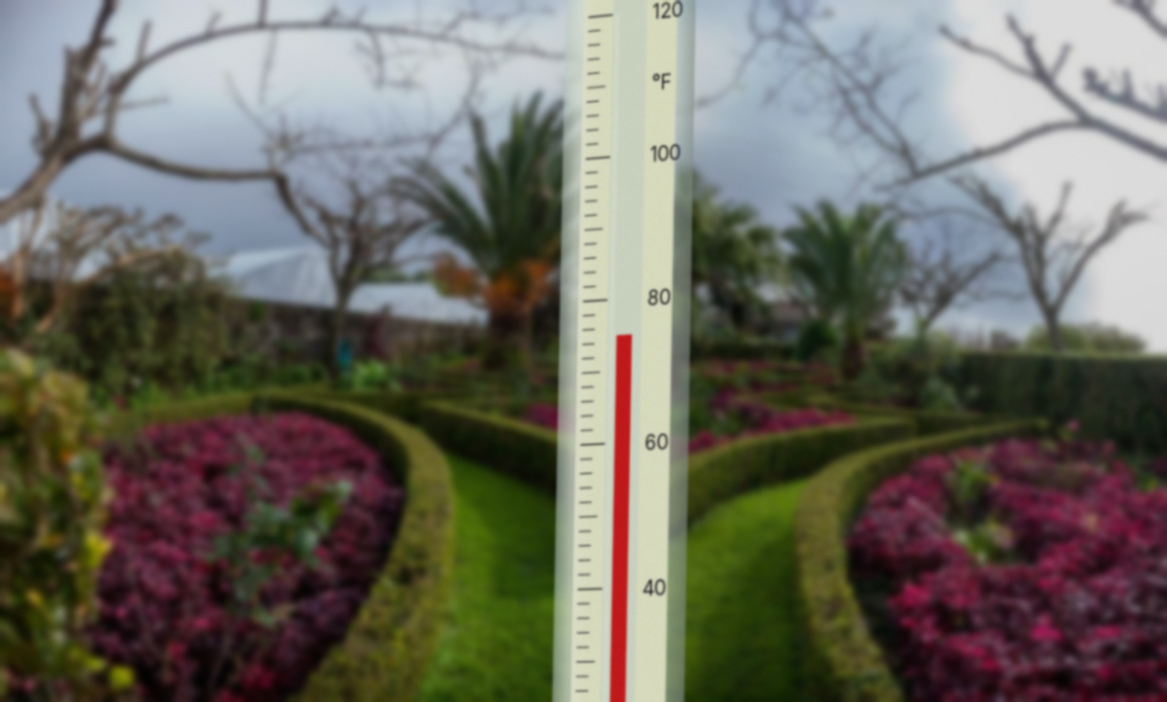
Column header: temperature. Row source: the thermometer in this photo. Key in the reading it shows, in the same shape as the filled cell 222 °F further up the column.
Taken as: 75 °F
